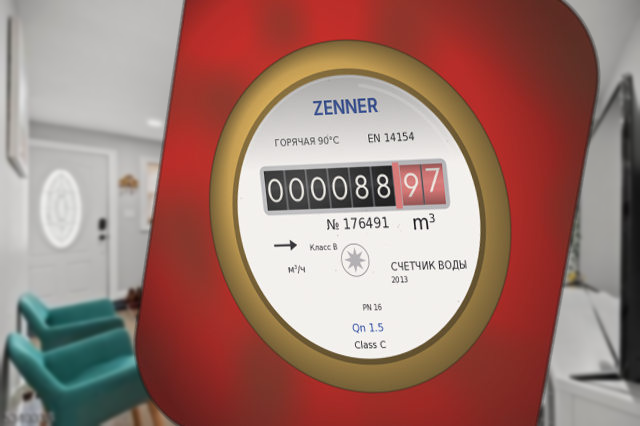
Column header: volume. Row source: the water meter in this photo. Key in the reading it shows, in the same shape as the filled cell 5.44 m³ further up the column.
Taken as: 88.97 m³
